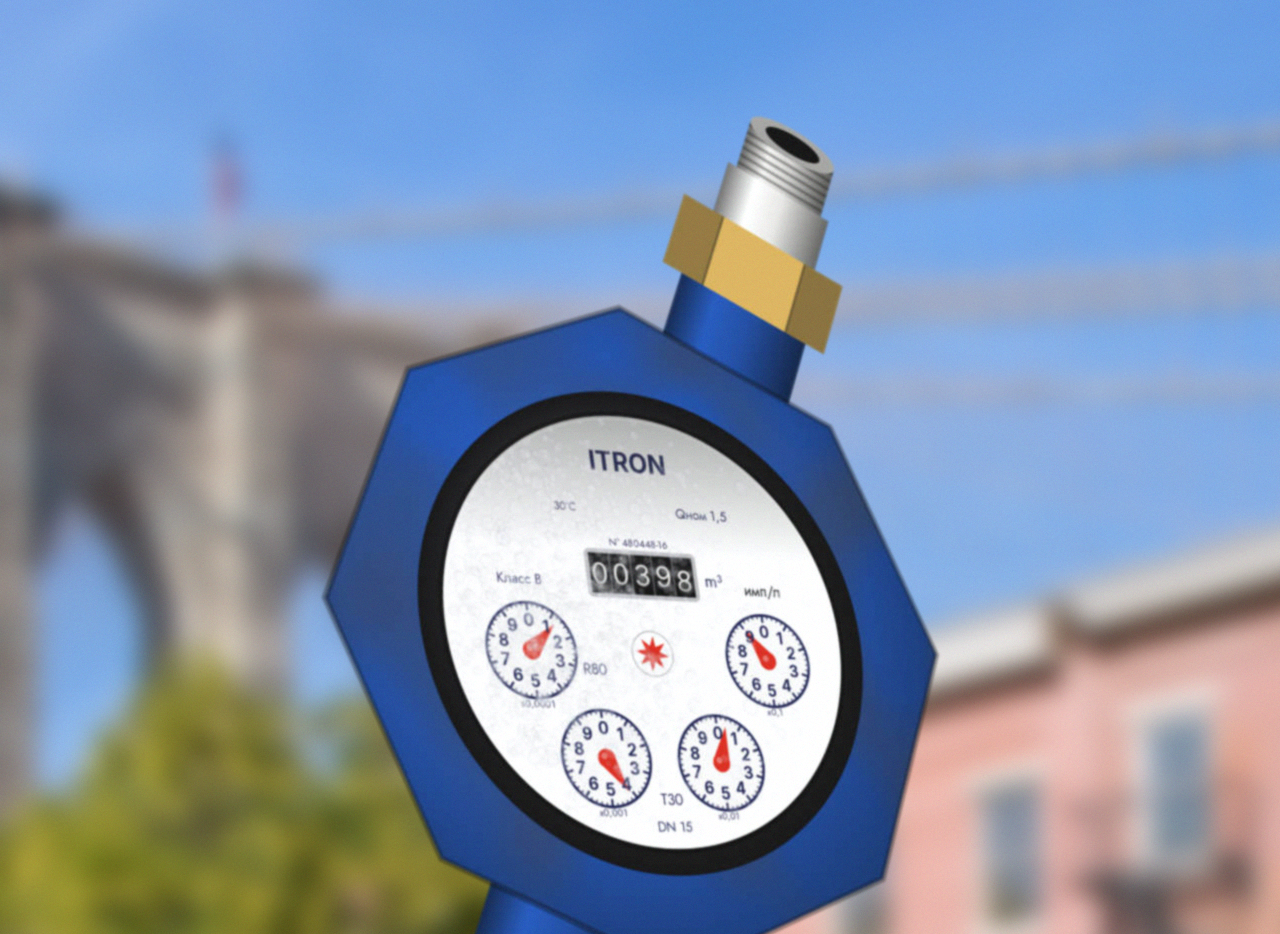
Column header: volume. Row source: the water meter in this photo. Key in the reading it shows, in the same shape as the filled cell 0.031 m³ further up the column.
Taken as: 397.9041 m³
